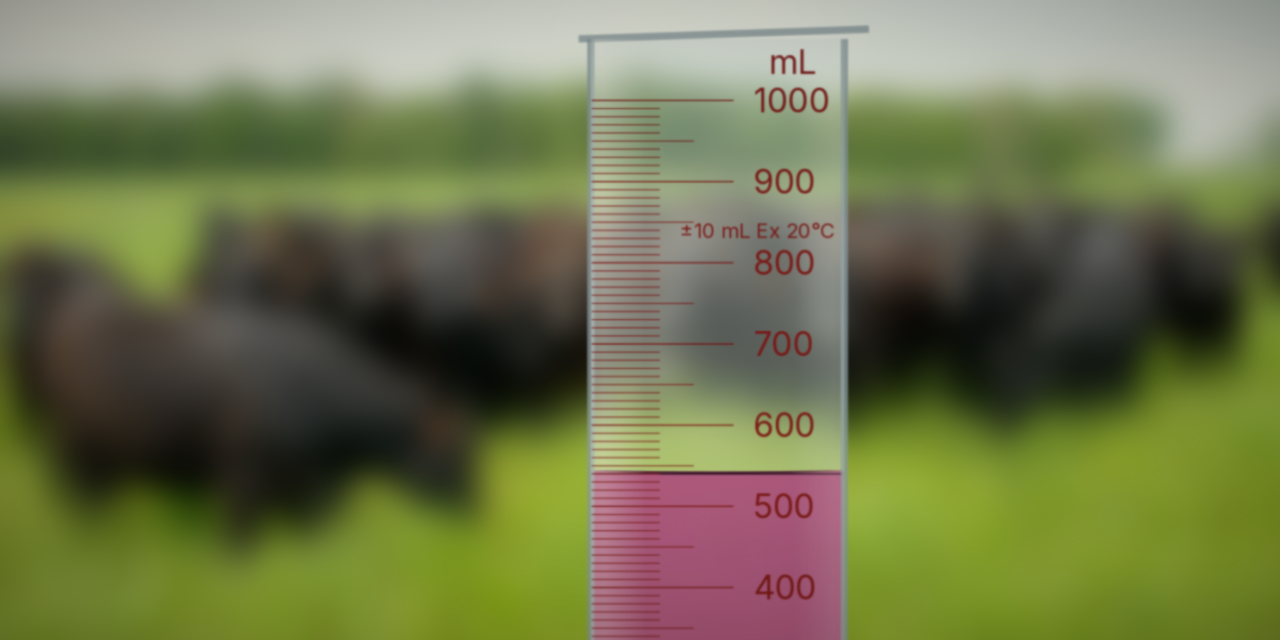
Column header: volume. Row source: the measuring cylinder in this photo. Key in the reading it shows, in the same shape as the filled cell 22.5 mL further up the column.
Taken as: 540 mL
